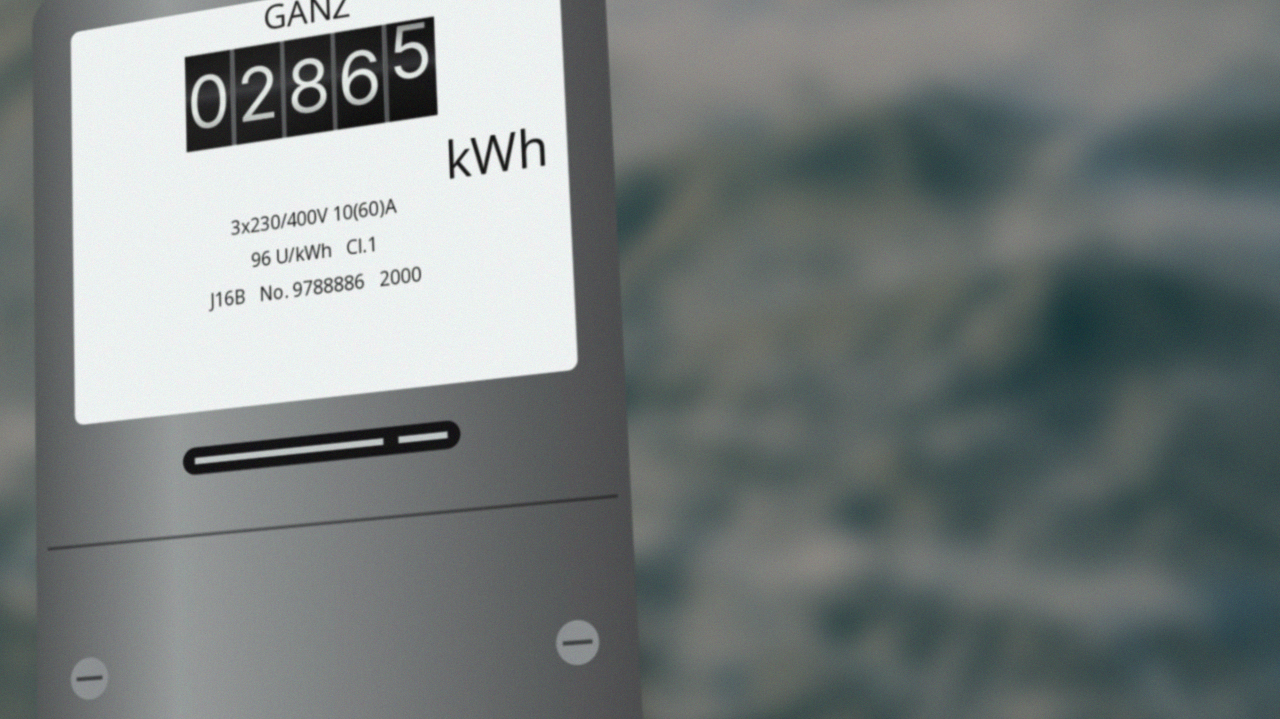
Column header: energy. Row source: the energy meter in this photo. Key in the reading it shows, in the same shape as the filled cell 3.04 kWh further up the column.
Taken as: 2865 kWh
